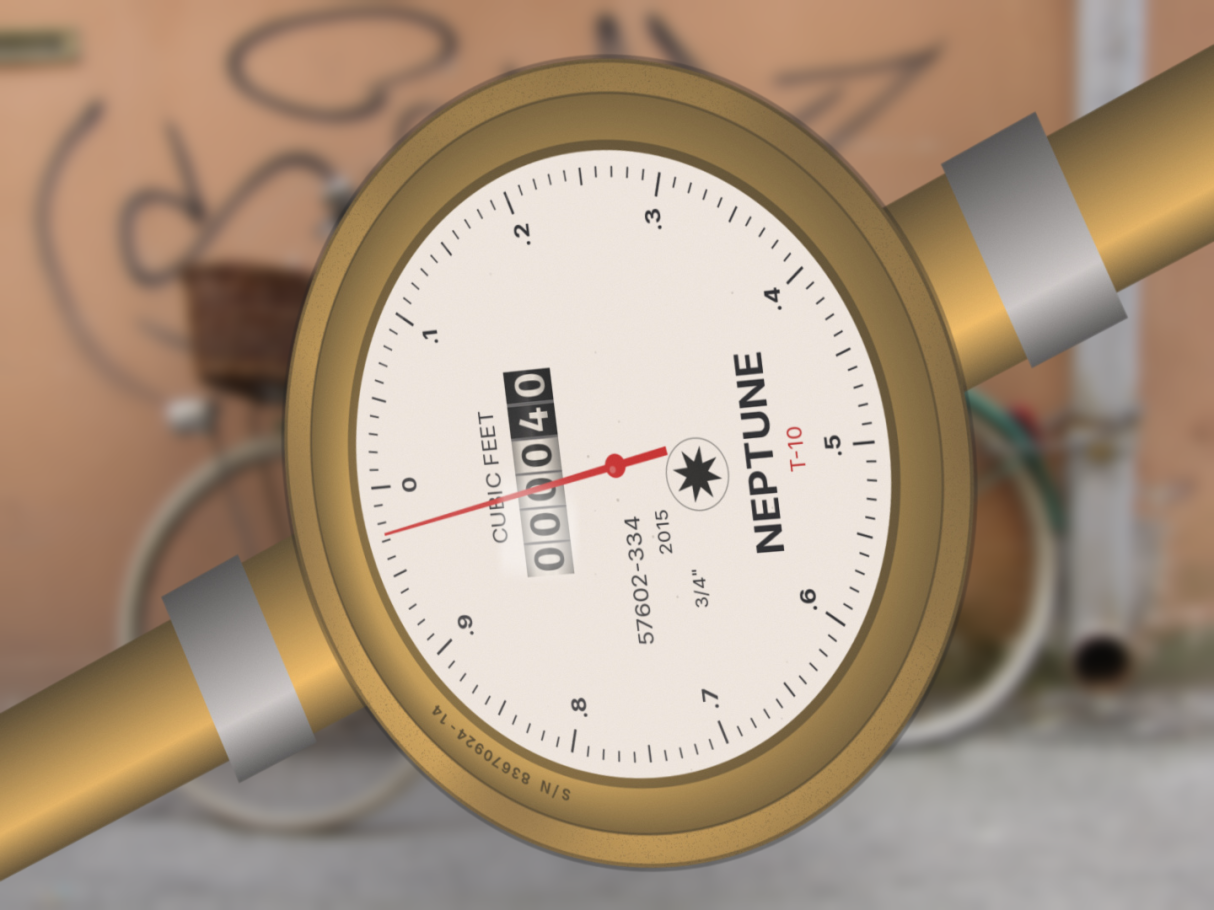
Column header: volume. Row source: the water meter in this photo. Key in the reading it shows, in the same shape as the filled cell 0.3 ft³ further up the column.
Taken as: 39.97 ft³
